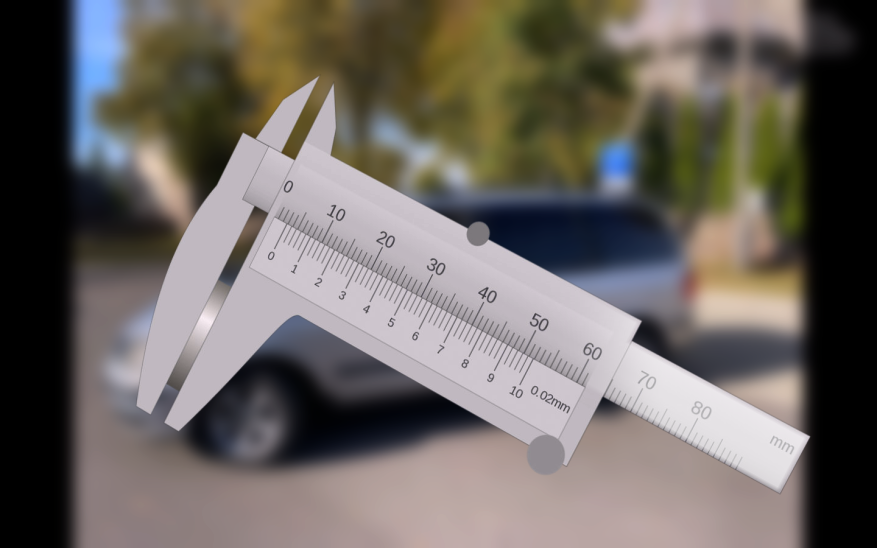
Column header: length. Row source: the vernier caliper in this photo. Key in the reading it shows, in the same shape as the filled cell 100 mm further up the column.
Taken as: 2.8 mm
